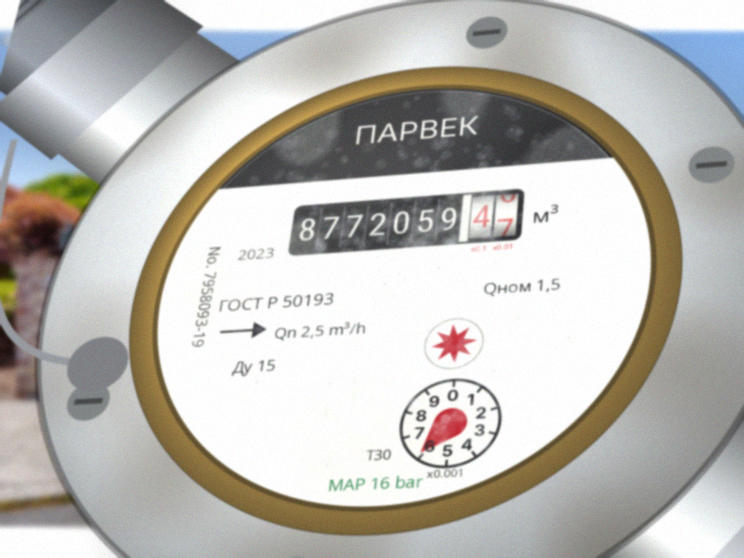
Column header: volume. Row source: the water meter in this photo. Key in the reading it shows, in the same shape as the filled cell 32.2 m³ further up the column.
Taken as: 8772059.466 m³
